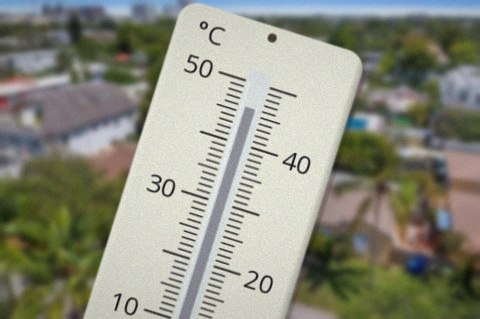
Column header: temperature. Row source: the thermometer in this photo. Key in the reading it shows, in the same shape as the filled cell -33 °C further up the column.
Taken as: 46 °C
